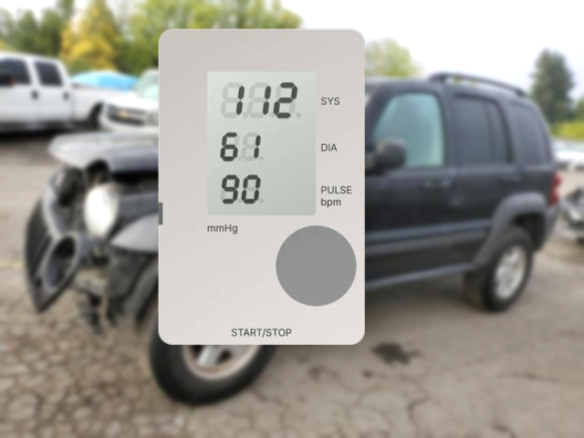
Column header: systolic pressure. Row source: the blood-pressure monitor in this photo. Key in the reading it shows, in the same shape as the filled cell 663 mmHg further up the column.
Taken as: 112 mmHg
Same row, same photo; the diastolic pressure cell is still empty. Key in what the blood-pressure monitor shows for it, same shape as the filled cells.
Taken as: 61 mmHg
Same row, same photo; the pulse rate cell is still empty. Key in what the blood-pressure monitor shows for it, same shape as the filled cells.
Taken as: 90 bpm
